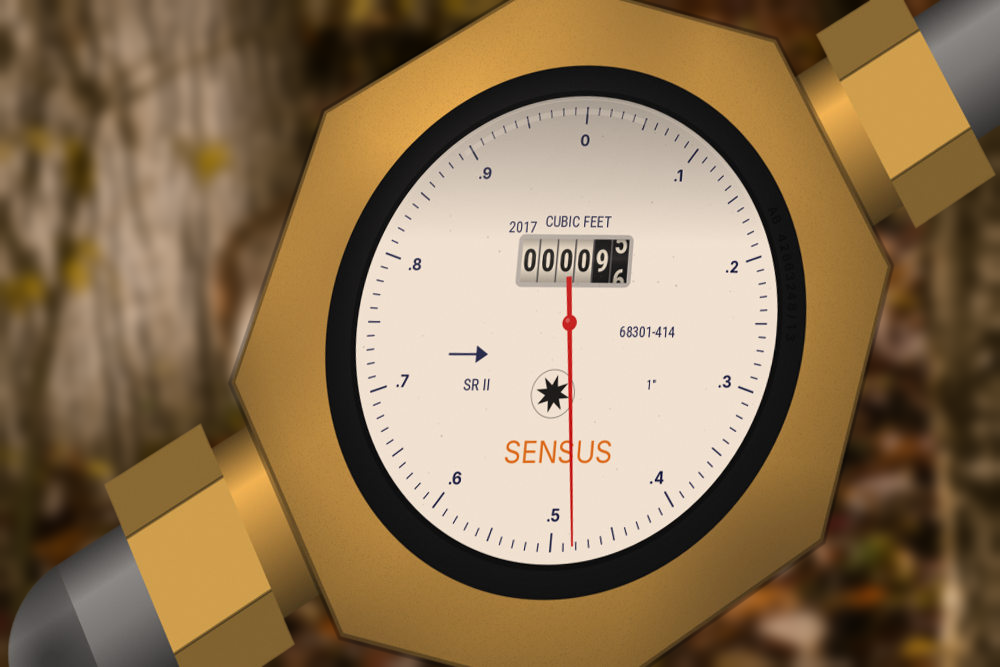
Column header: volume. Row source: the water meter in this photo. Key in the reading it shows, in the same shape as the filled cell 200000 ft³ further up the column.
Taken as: 95.48 ft³
